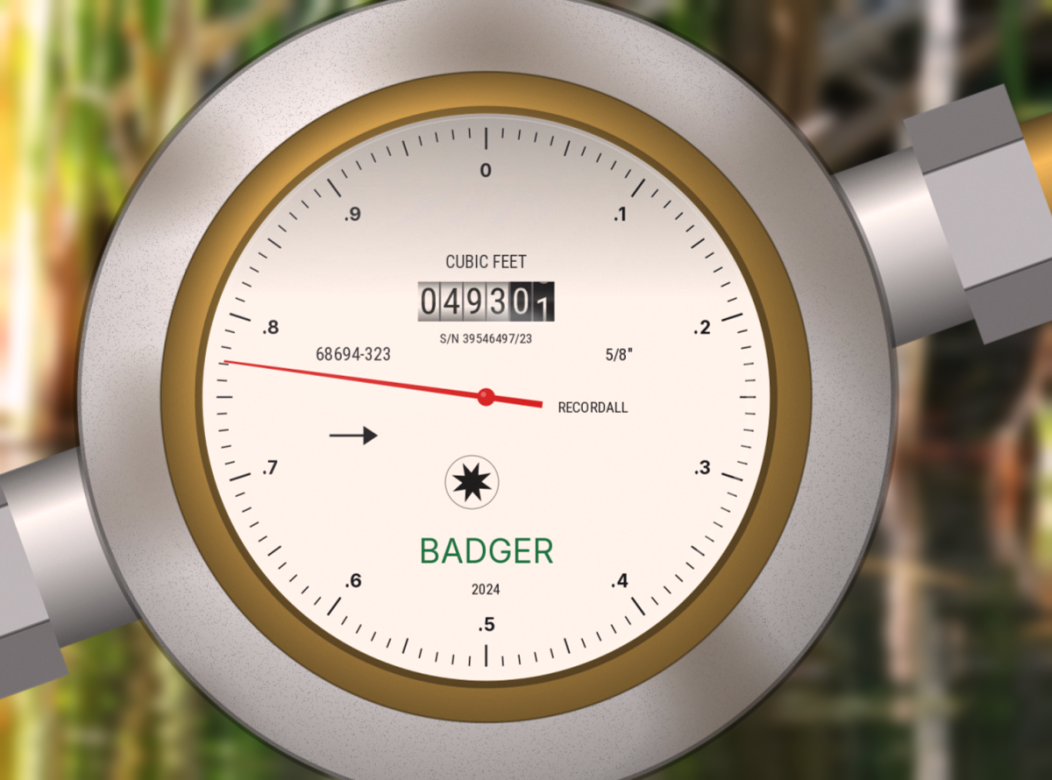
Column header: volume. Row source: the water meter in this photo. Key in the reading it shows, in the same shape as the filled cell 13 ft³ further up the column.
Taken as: 49300.77 ft³
